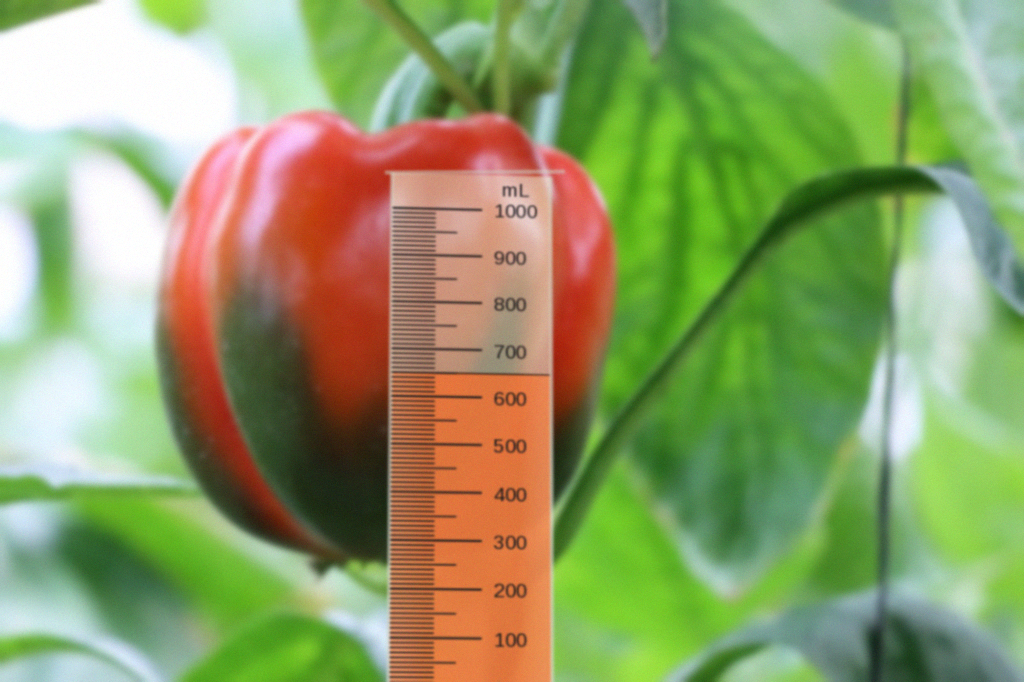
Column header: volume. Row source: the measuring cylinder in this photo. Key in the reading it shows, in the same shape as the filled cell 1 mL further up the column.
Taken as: 650 mL
